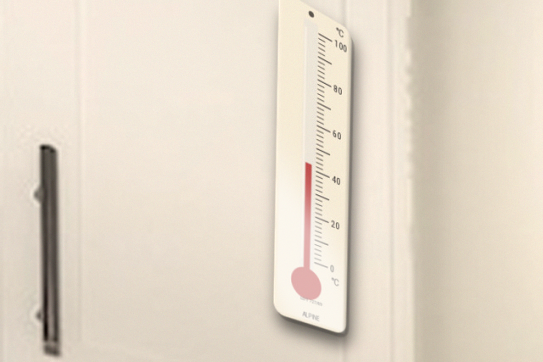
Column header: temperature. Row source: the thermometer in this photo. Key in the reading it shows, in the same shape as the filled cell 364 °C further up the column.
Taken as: 42 °C
